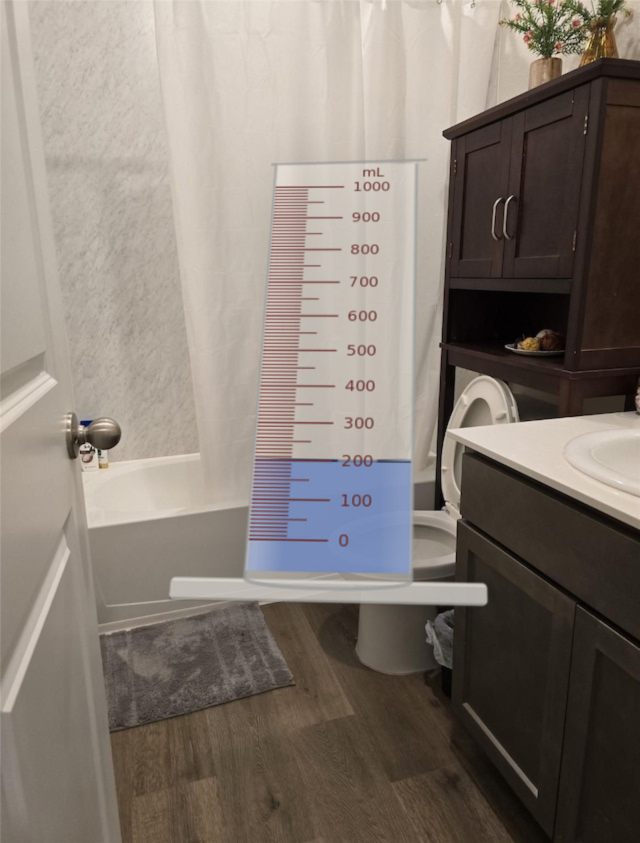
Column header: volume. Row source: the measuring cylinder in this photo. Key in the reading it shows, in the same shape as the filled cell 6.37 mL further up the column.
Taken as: 200 mL
